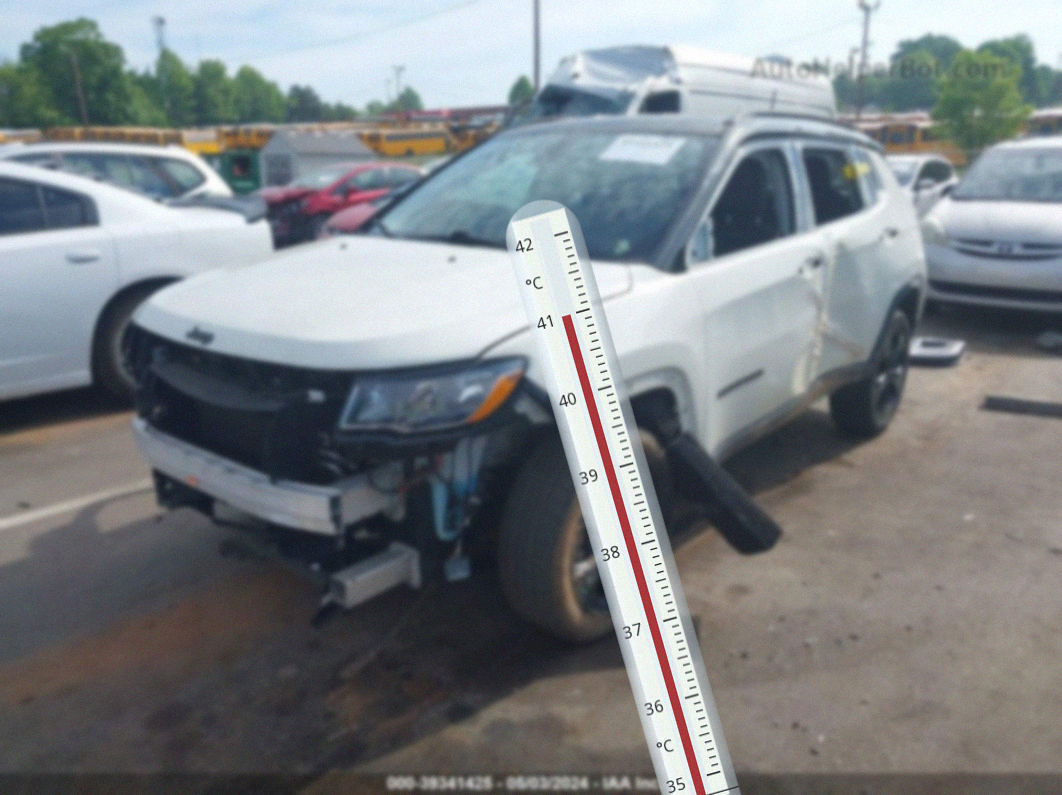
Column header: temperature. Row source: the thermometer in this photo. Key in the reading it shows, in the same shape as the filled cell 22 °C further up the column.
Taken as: 41 °C
